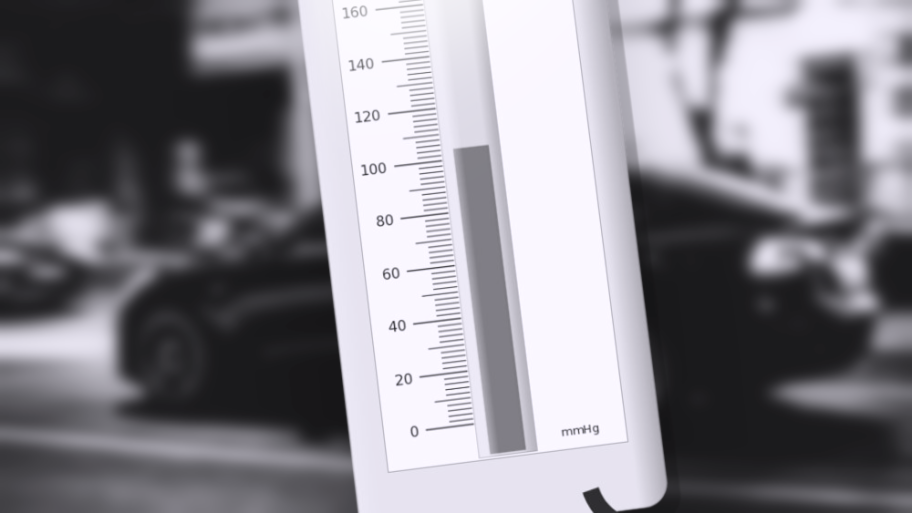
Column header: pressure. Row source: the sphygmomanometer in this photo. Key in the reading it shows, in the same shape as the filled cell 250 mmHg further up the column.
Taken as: 104 mmHg
